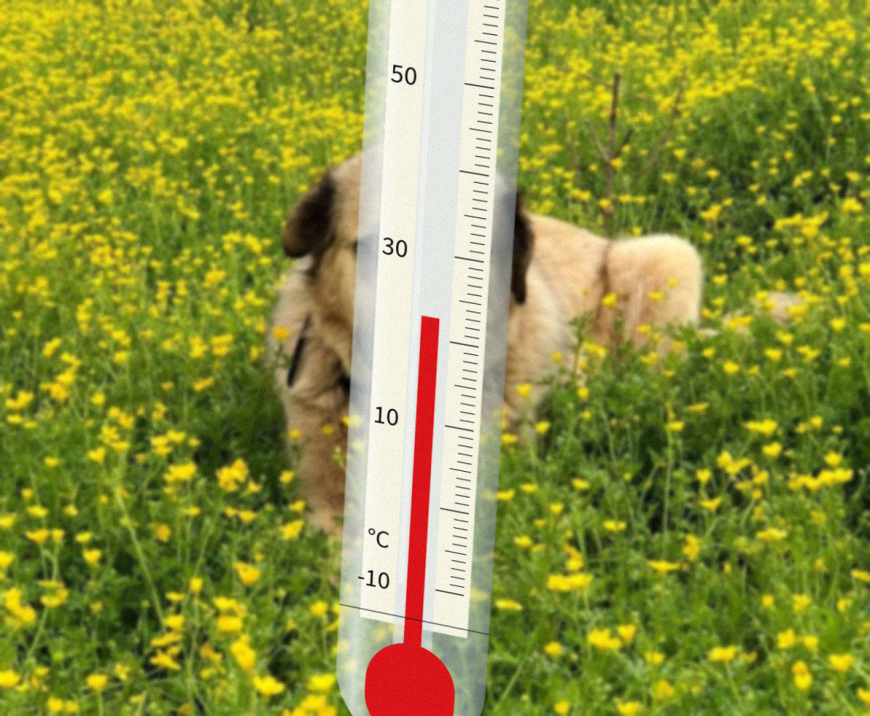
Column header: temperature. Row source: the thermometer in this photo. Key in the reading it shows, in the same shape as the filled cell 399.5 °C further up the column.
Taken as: 22.5 °C
